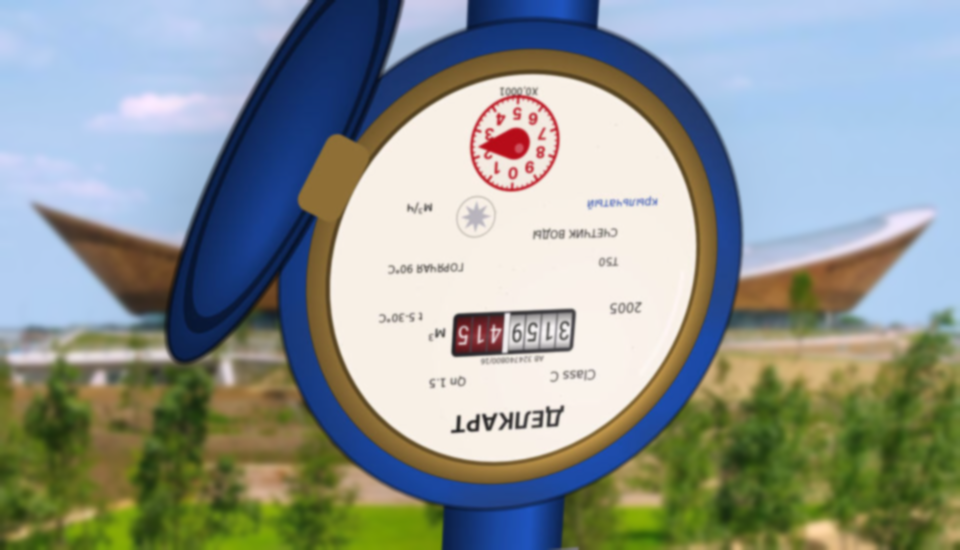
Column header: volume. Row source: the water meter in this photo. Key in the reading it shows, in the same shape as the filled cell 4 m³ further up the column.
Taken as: 3159.4152 m³
